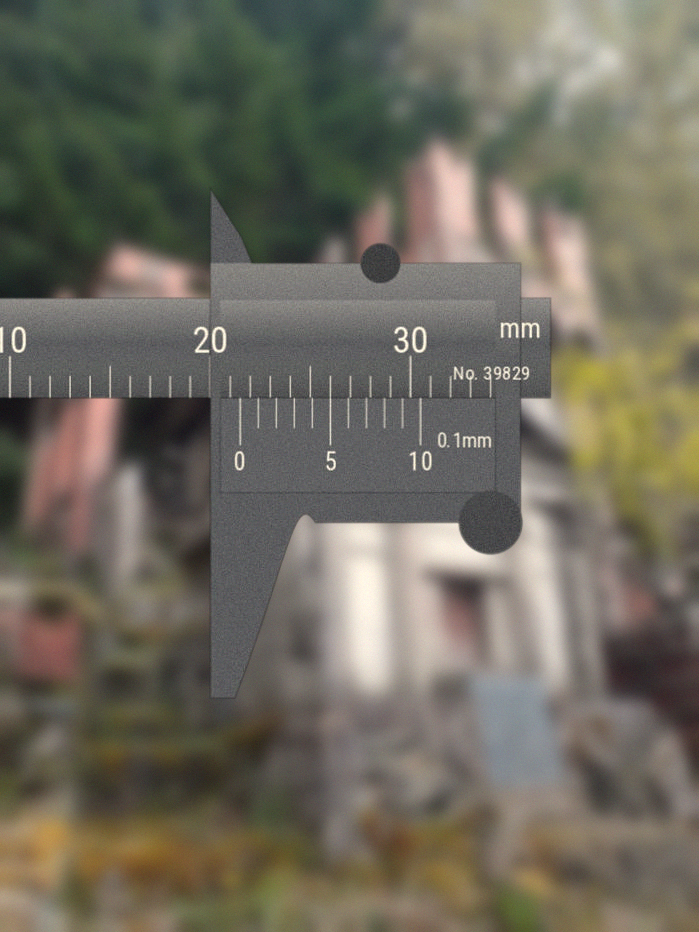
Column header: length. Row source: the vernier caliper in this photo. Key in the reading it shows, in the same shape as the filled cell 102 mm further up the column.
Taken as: 21.5 mm
